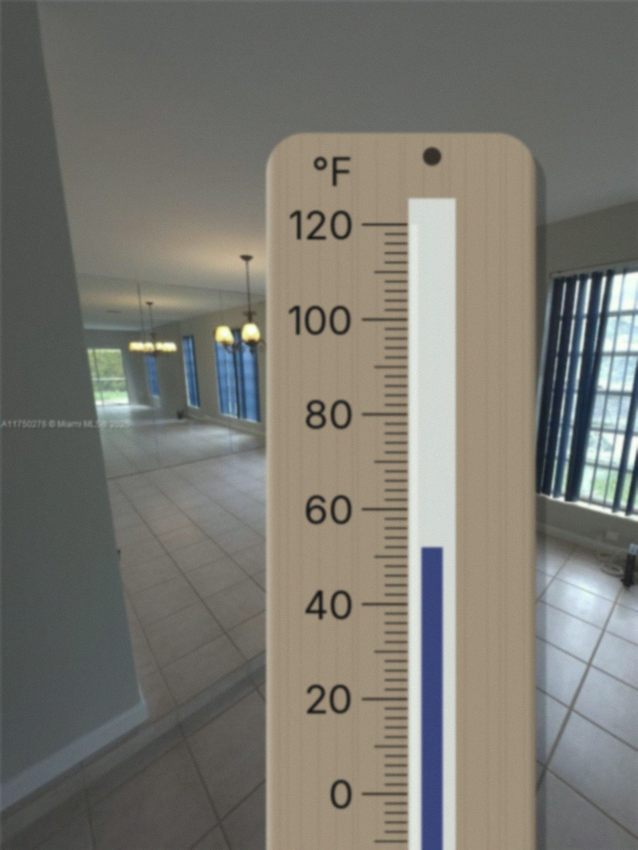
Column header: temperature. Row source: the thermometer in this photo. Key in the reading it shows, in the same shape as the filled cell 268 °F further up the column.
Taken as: 52 °F
